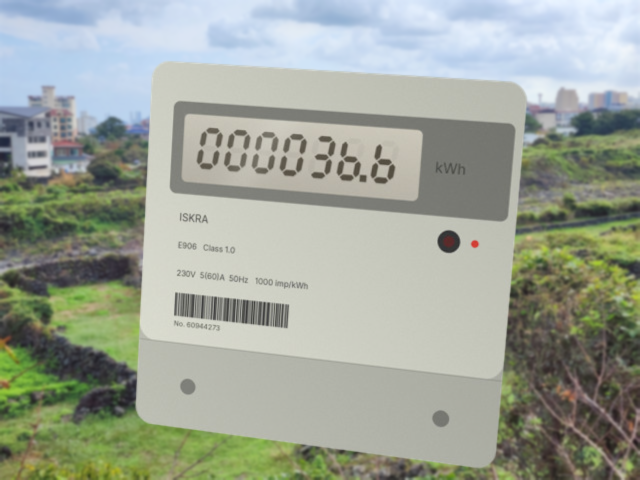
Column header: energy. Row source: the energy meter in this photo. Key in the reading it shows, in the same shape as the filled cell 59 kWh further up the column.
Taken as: 36.6 kWh
